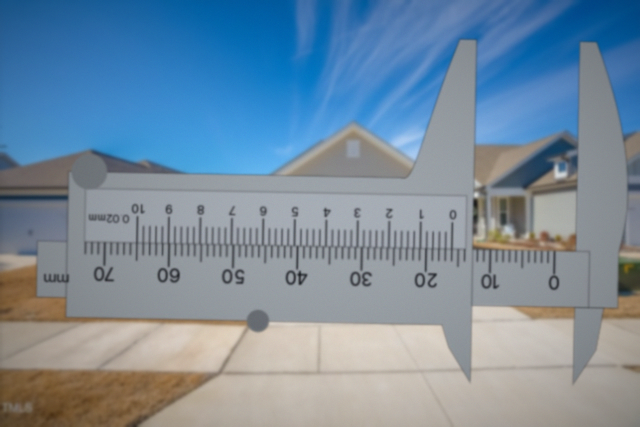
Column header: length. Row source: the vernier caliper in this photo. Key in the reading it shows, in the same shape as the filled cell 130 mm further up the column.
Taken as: 16.0 mm
